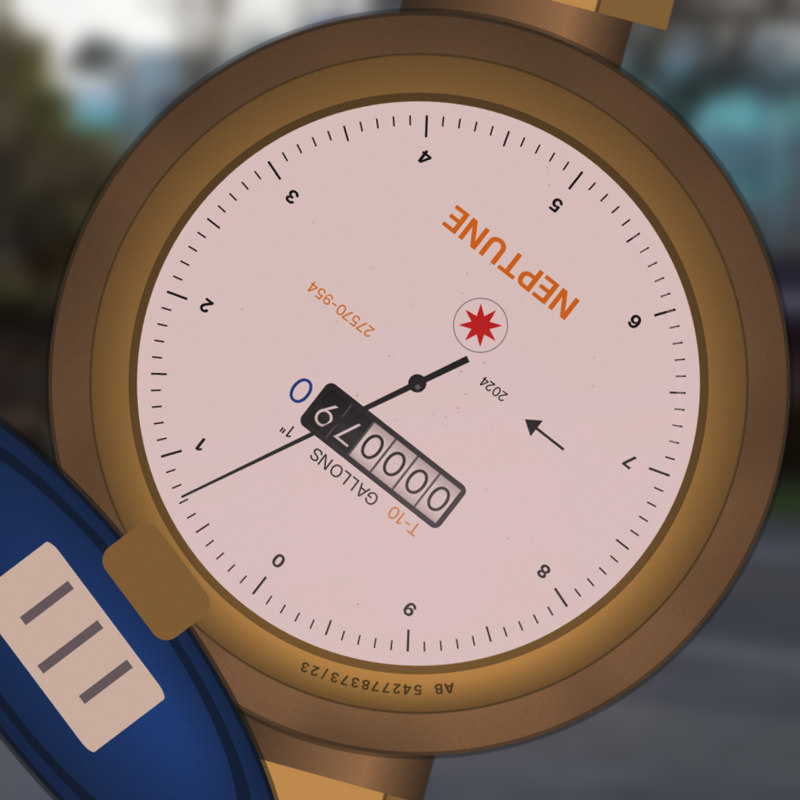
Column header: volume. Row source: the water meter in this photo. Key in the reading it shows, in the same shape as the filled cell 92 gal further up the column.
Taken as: 790.7 gal
